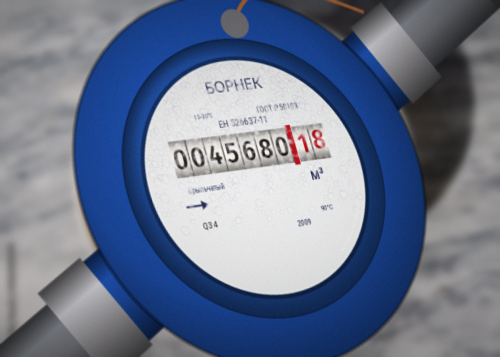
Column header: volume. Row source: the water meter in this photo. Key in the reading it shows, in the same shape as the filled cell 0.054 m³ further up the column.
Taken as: 45680.18 m³
